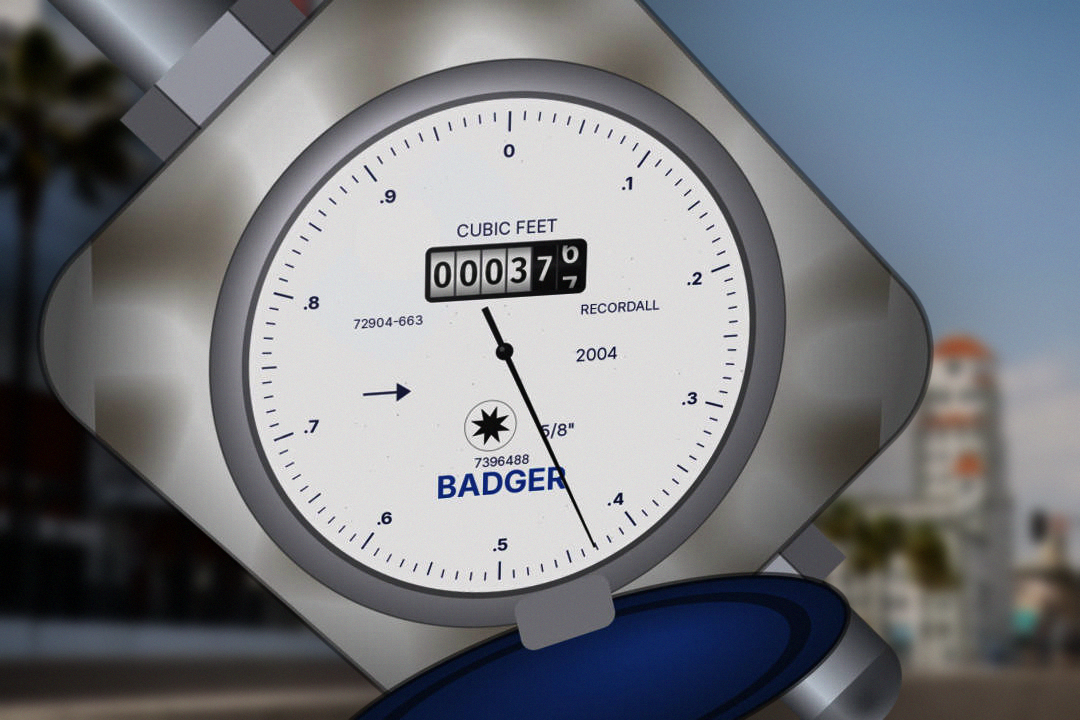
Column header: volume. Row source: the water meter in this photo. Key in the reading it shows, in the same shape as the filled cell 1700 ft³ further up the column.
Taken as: 376.43 ft³
